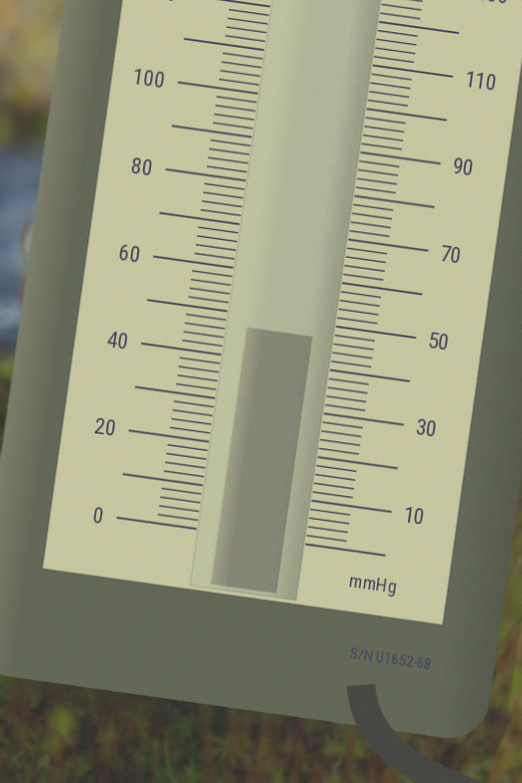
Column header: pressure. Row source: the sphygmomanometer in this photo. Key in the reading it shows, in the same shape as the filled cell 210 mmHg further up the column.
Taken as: 47 mmHg
